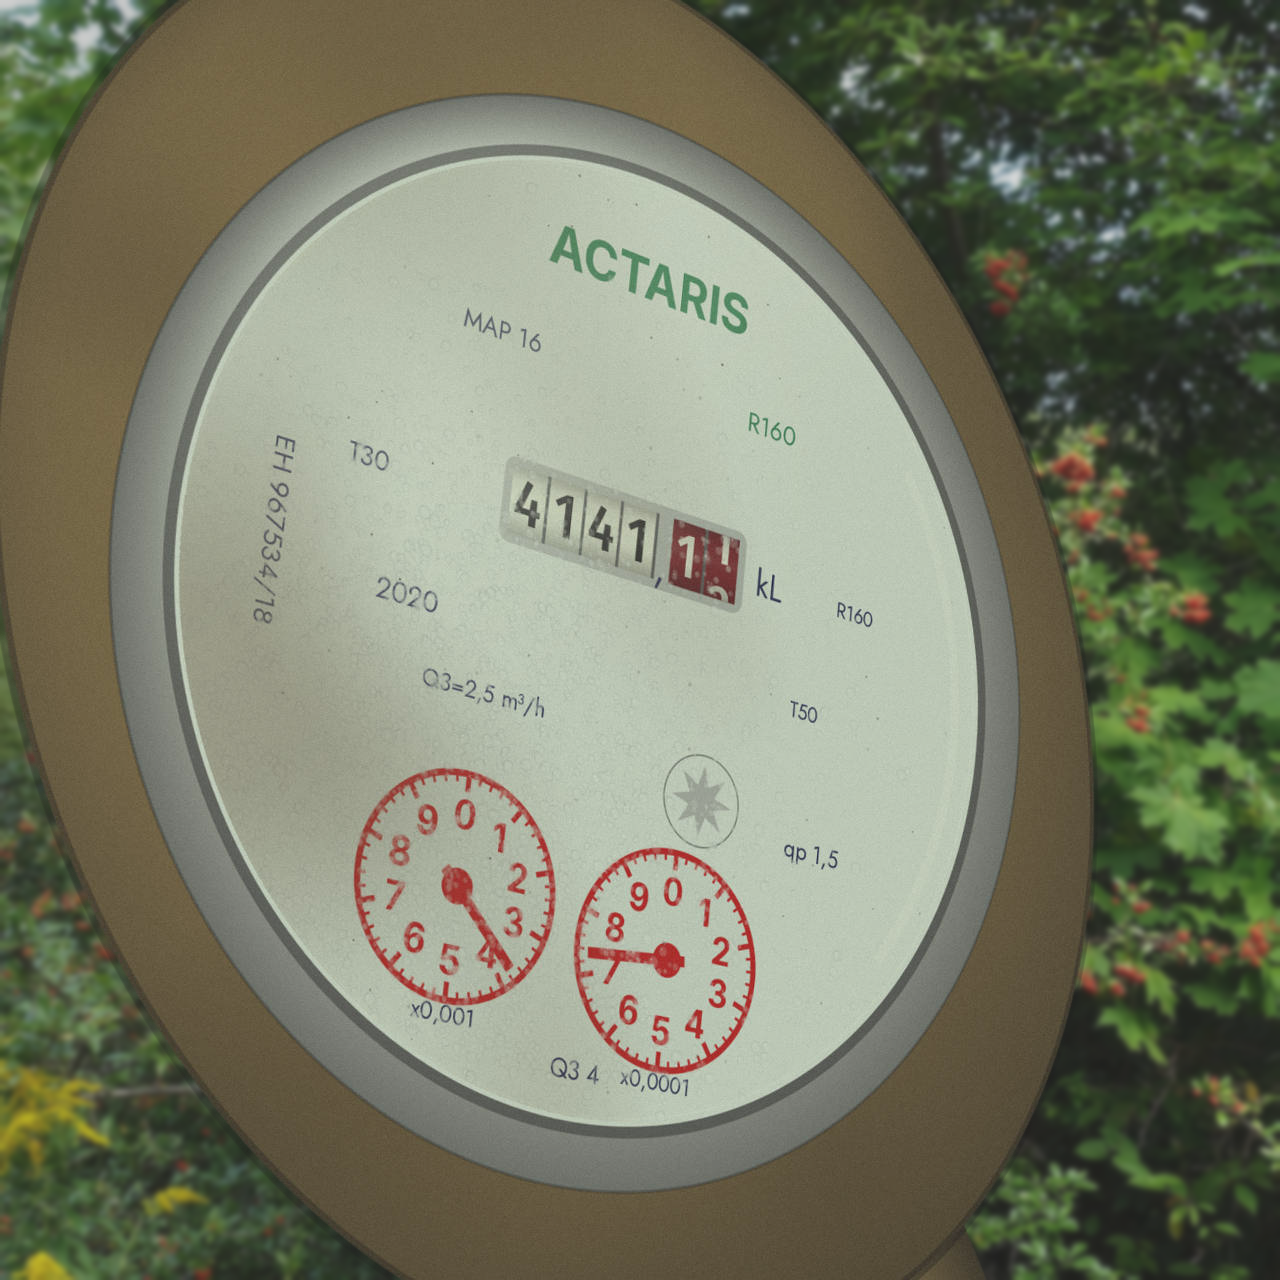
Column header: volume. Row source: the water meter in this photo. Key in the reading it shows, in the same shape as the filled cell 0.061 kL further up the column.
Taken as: 4141.1137 kL
